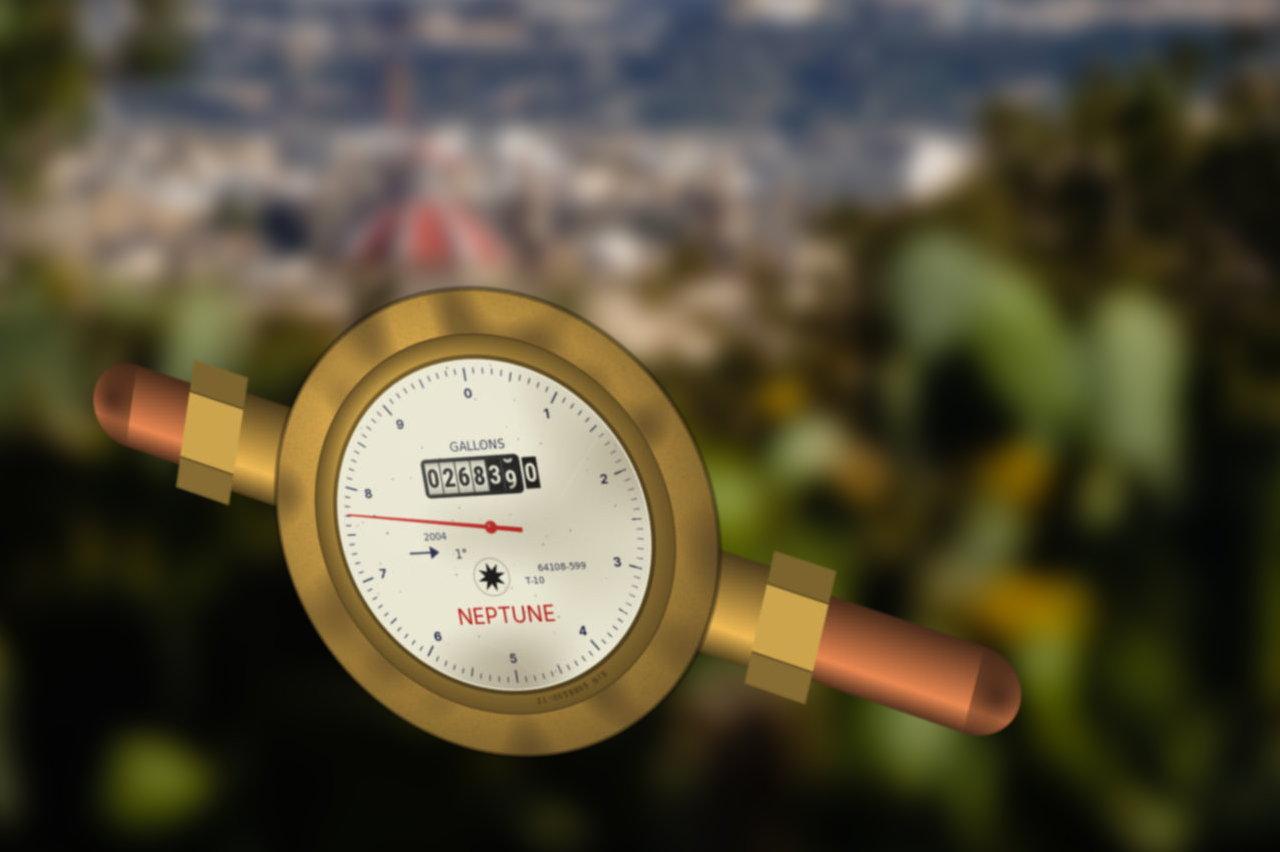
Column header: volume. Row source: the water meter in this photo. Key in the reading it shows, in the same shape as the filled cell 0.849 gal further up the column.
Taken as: 268387.7 gal
